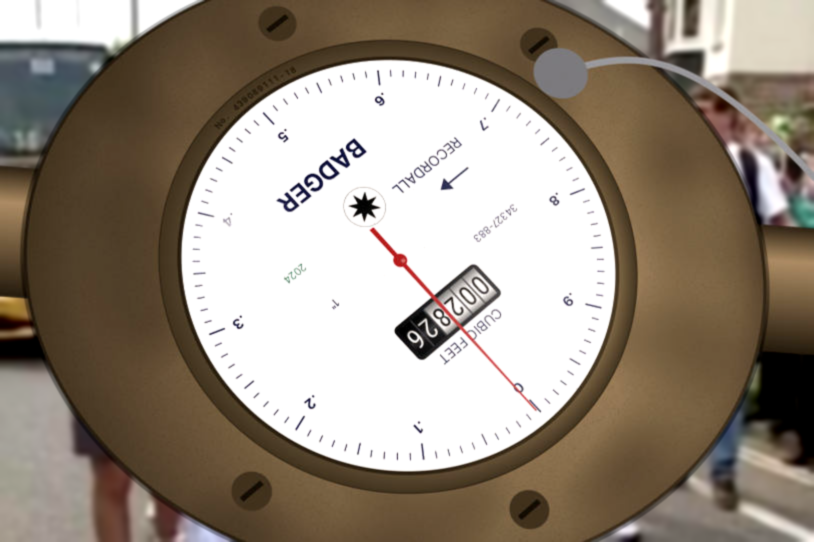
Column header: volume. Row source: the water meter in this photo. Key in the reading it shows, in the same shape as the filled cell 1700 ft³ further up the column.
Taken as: 2826.00 ft³
